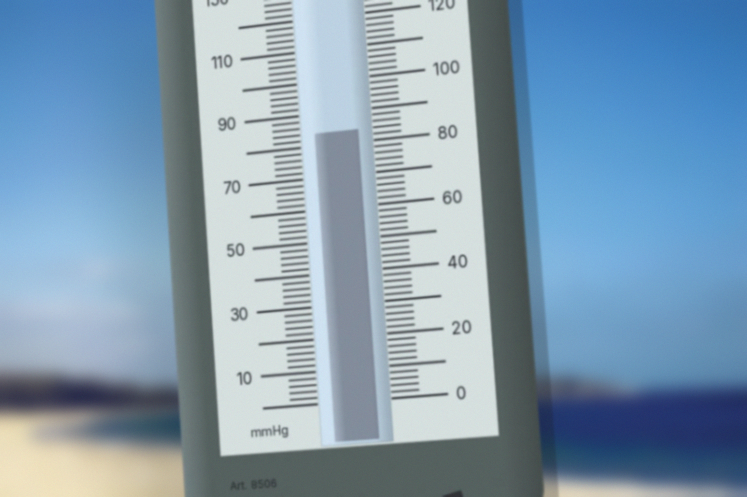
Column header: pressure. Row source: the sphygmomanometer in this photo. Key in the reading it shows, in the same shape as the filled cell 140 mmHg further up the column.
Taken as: 84 mmHg
